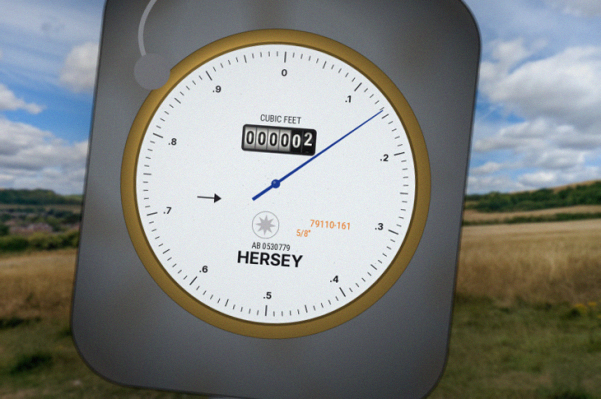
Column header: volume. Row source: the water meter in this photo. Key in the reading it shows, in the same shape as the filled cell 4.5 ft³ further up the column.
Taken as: 2.14 ft³
